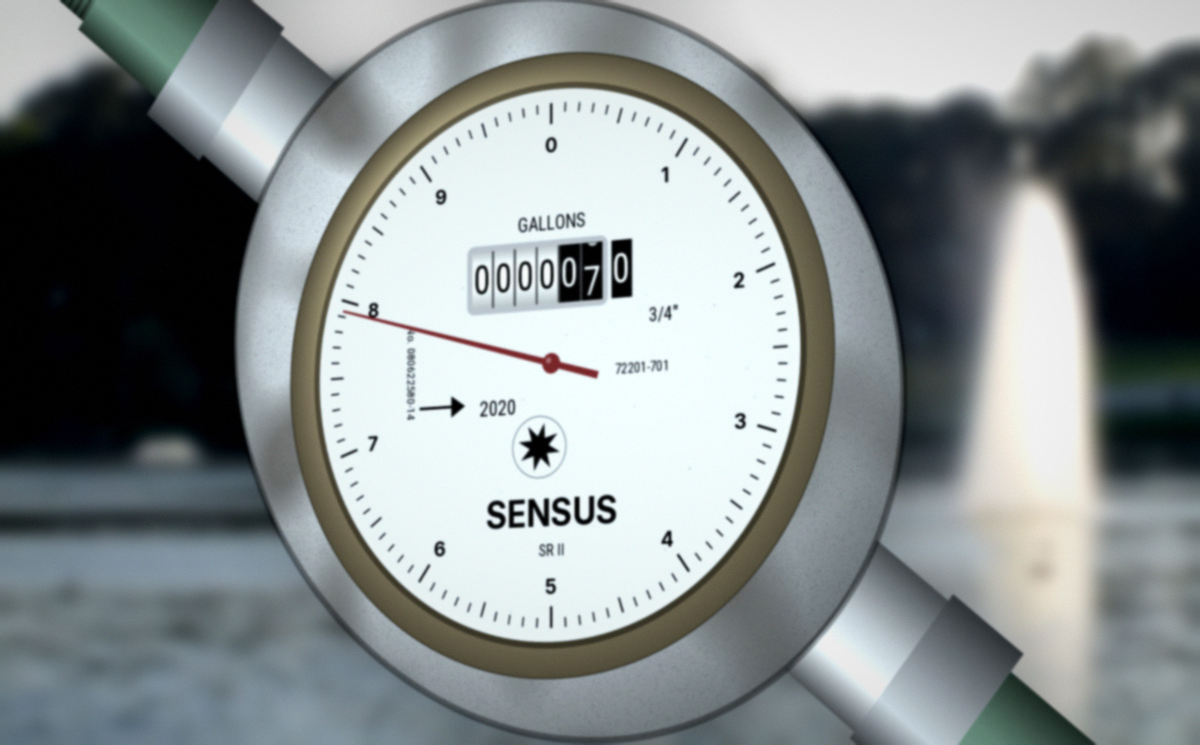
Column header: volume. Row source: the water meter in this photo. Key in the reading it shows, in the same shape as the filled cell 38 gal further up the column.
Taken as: 67.9 gal
